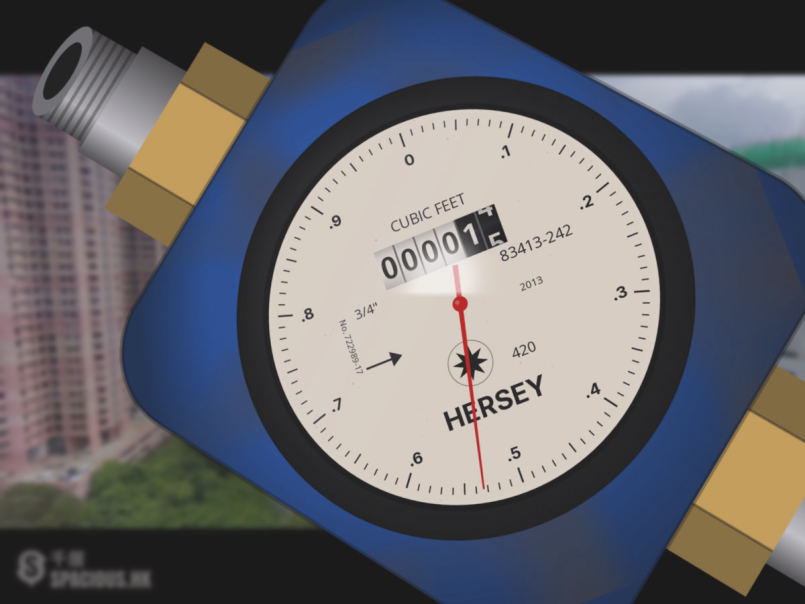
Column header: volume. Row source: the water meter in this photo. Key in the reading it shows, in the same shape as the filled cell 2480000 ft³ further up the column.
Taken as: 14.53 ft³
